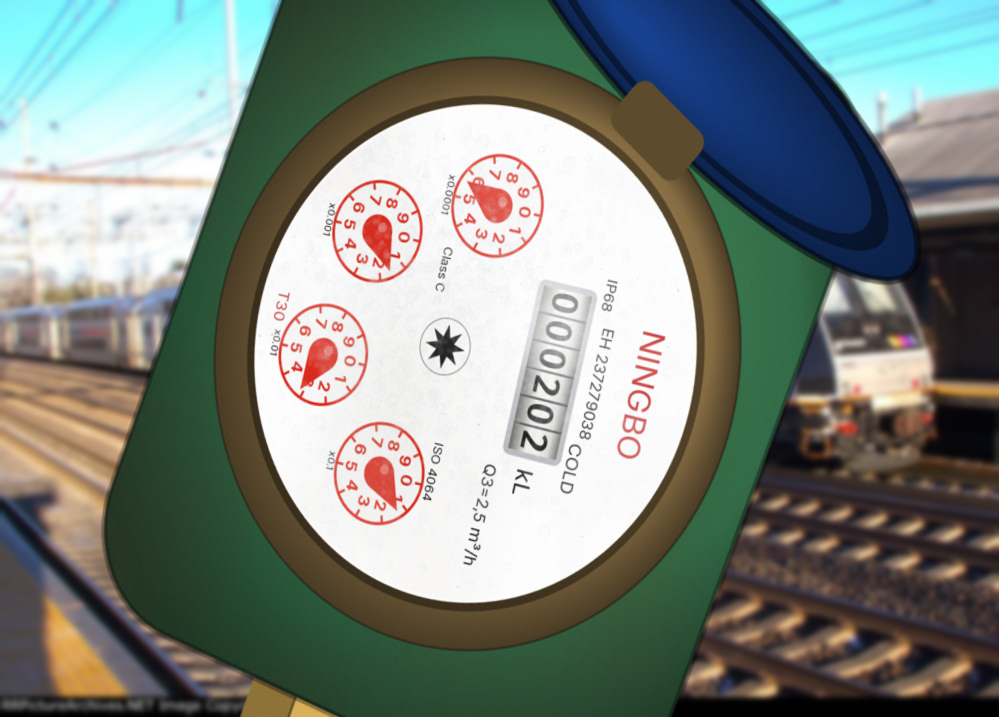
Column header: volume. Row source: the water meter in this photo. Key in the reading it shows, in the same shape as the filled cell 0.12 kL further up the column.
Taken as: 202.1315 kL
